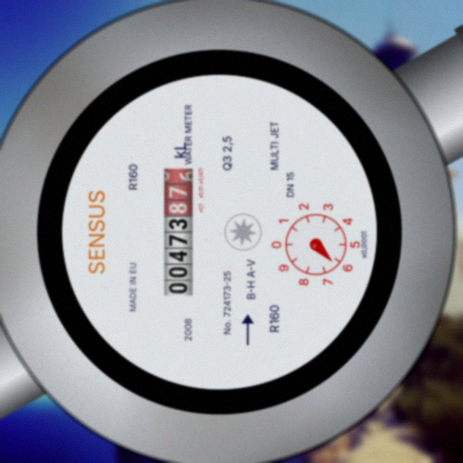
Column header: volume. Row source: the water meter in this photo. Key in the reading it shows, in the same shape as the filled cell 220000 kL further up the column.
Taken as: 473.8756 kL
